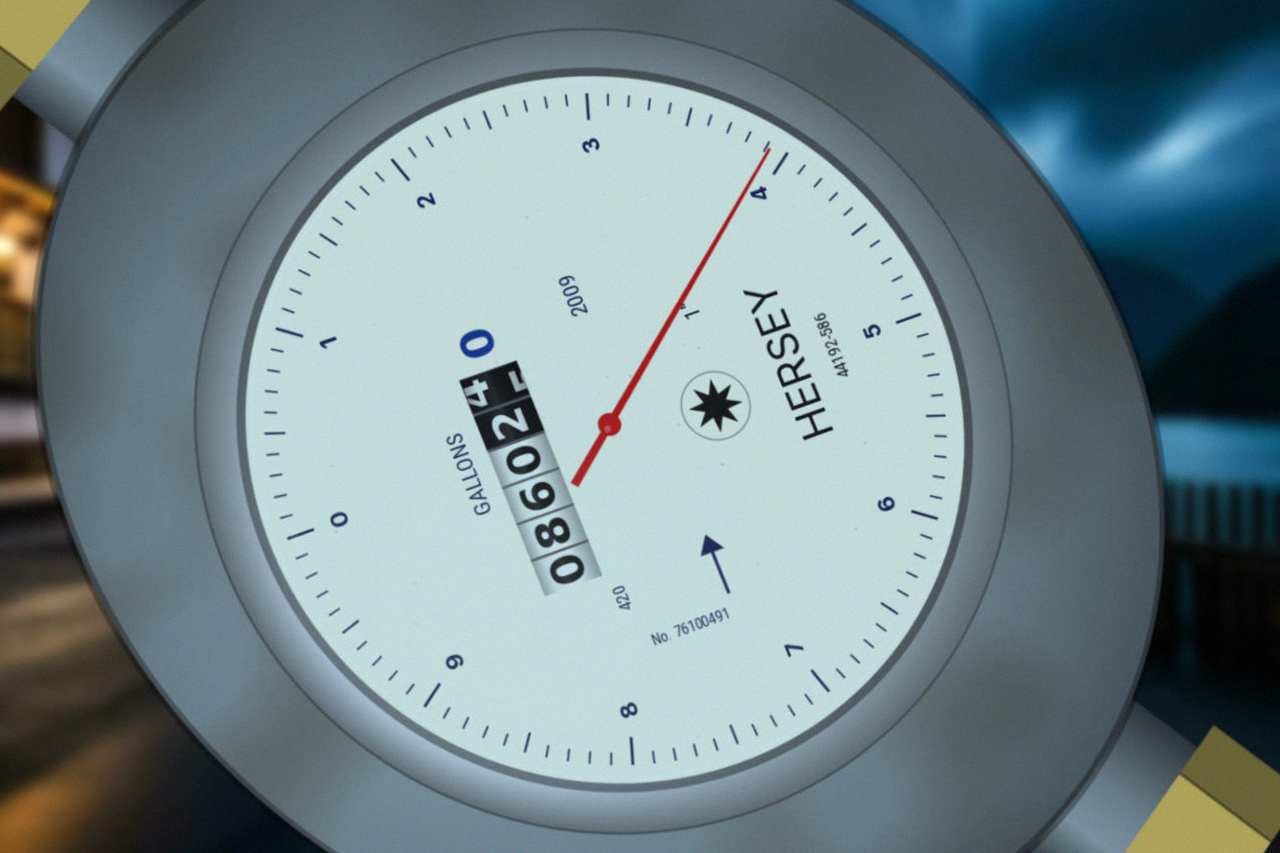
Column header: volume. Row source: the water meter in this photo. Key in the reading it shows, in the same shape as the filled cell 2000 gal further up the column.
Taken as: 860243.9 gal
